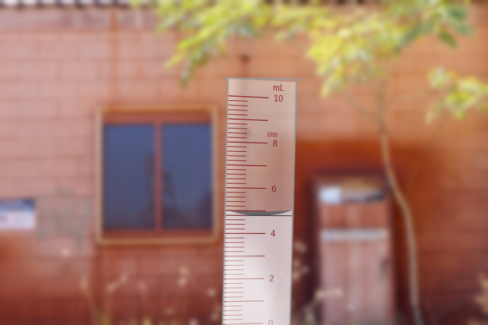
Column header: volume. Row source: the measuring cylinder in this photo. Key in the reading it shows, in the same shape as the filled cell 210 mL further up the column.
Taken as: 4.8 mL
